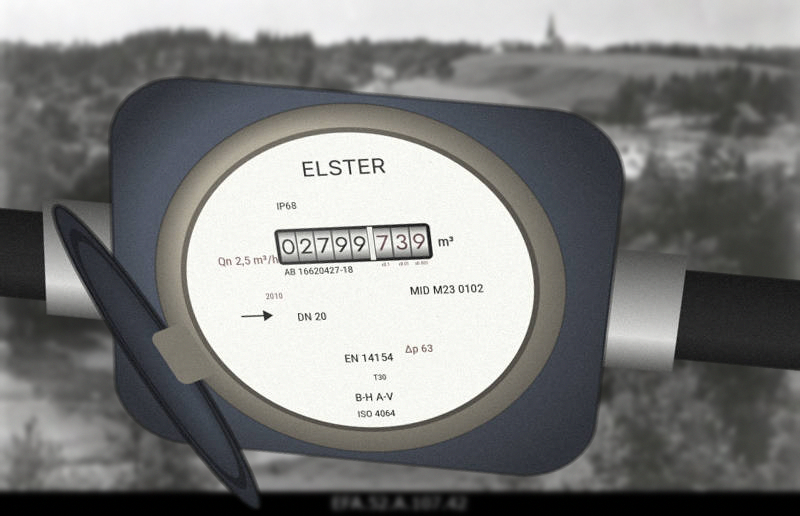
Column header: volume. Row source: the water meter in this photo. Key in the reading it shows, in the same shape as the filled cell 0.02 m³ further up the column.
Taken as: 2799.739 m³
